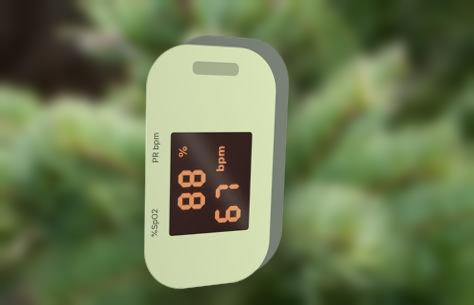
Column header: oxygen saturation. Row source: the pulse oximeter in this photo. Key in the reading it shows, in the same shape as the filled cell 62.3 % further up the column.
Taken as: 88 %
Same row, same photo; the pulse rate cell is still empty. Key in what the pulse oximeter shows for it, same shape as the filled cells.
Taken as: 67 bpm
